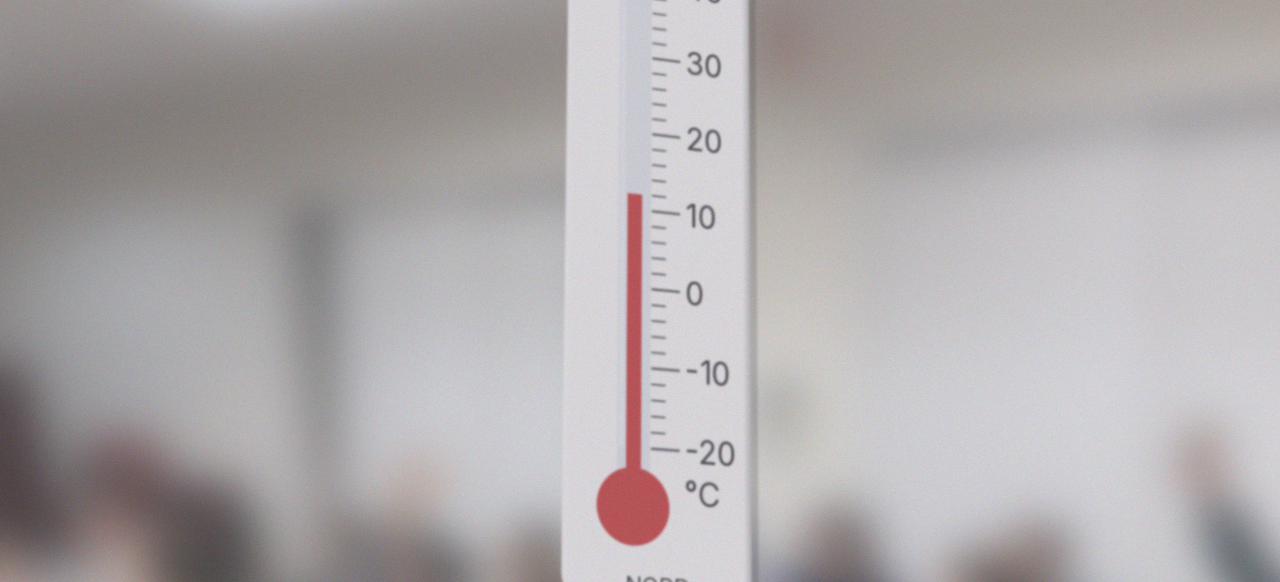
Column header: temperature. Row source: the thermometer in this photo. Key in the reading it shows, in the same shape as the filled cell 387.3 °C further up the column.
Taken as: 12 °C
